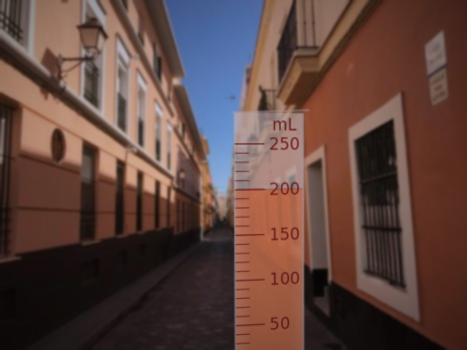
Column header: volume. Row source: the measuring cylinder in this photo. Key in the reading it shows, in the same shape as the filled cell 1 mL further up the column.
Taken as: 200 mL
